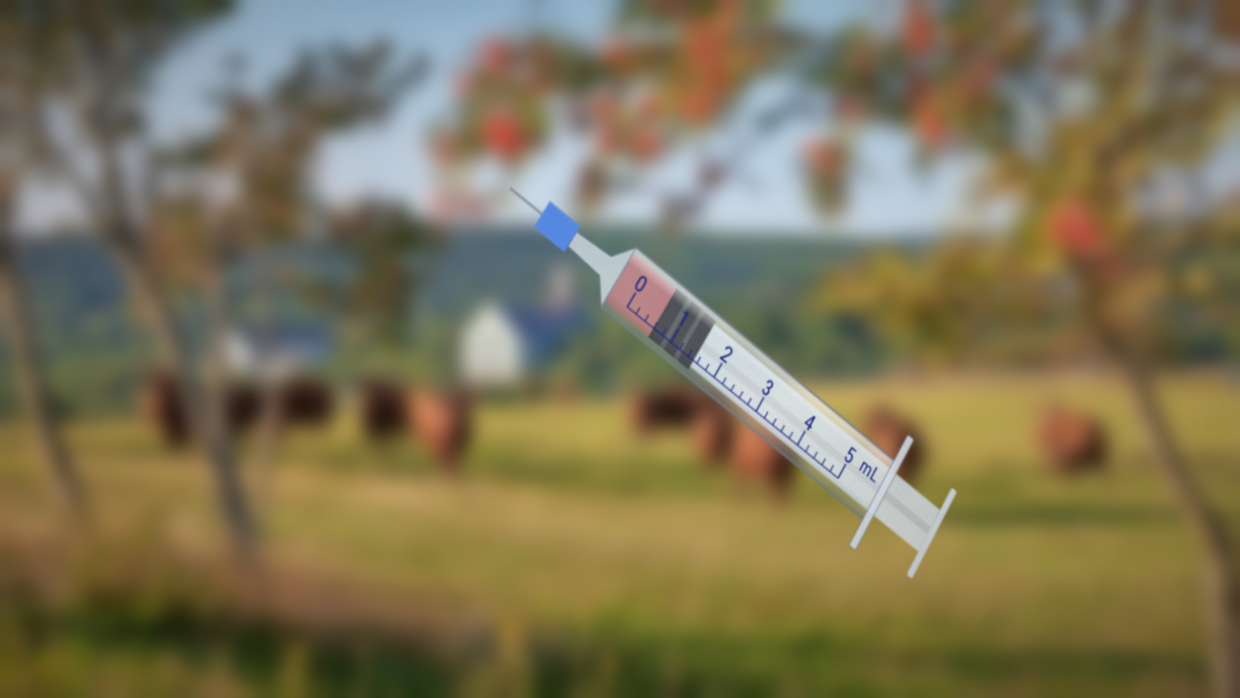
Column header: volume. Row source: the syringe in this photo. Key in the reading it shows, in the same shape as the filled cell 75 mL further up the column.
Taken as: 0.6 mL
